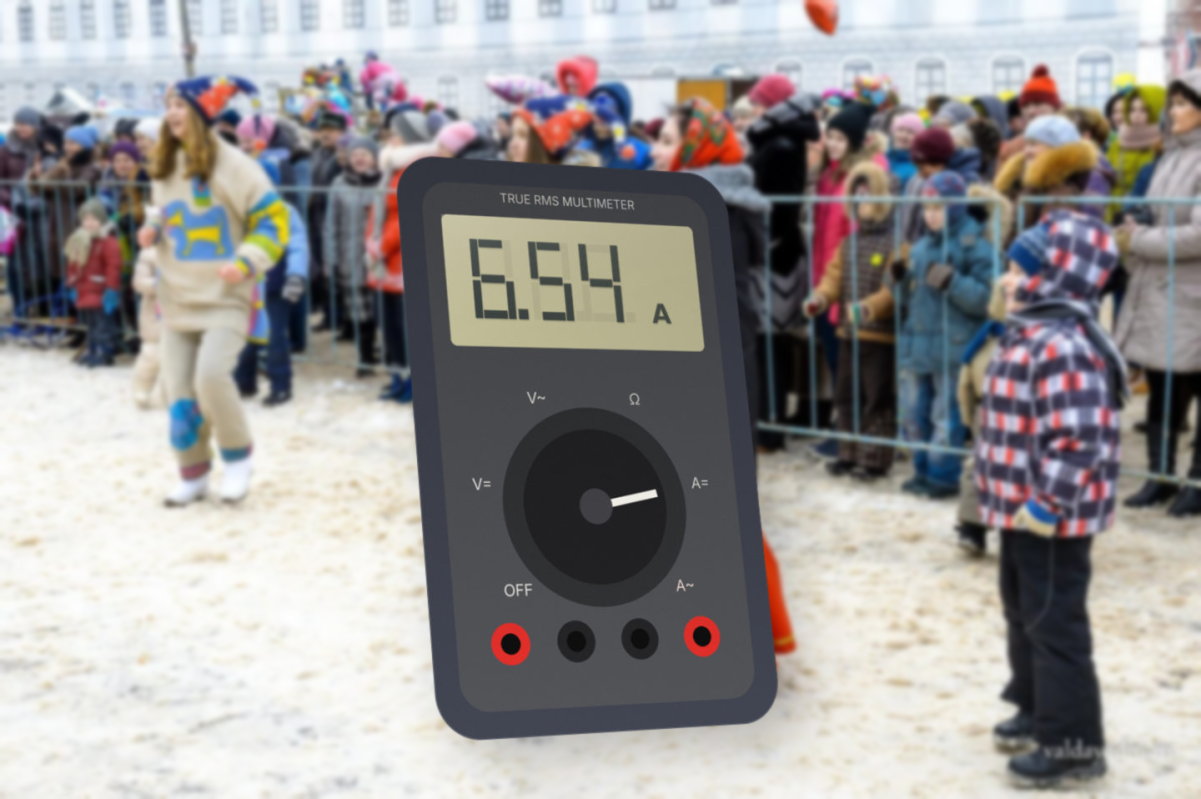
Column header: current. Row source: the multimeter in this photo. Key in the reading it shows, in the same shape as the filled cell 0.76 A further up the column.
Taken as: 6.54 A
